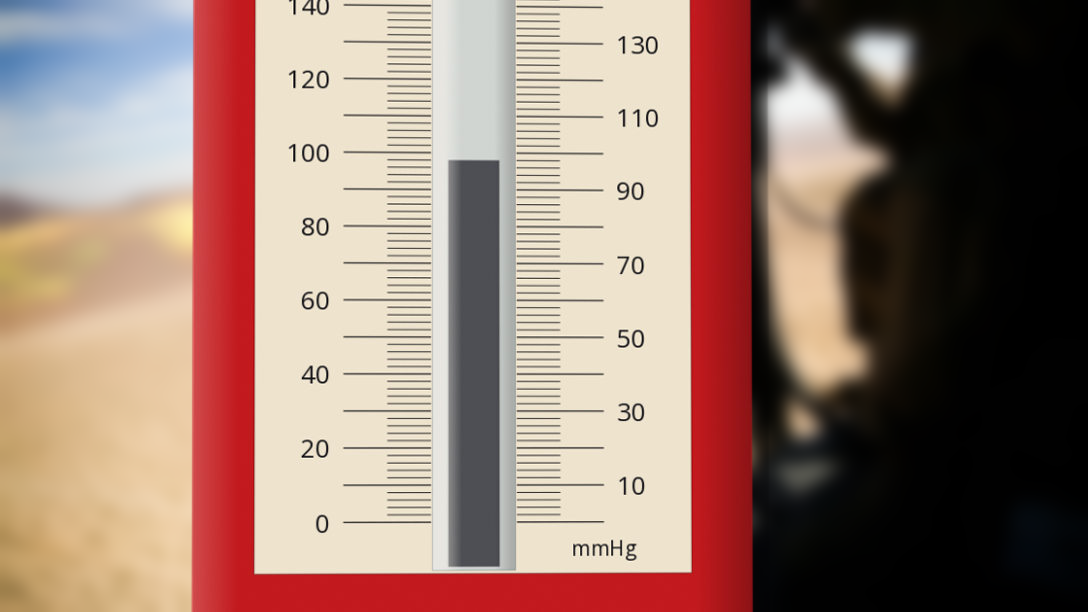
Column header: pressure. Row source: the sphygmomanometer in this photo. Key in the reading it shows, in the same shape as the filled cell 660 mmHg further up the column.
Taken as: 98 mmHg
